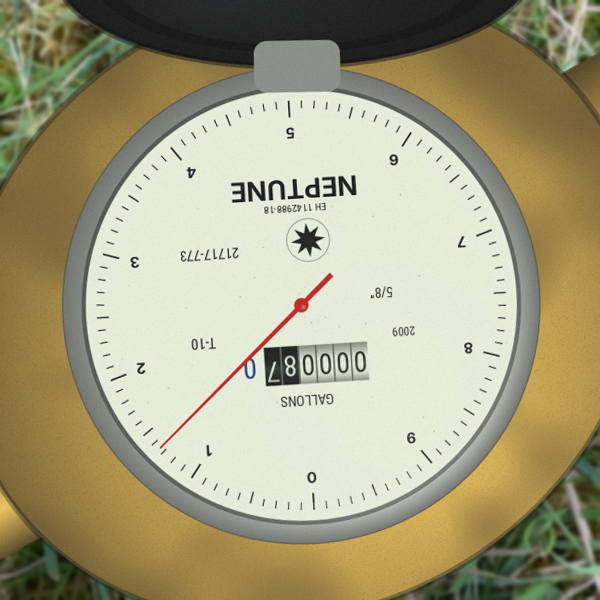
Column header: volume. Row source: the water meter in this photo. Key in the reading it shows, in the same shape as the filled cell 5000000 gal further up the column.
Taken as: 871.3 gal
